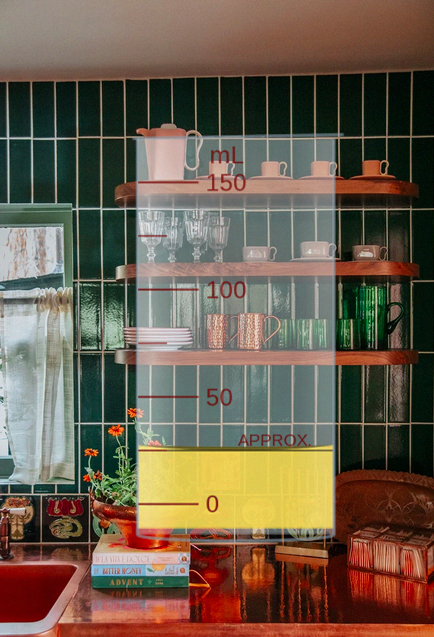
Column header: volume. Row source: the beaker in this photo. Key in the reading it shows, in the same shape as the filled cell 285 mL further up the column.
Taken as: 25 mL
